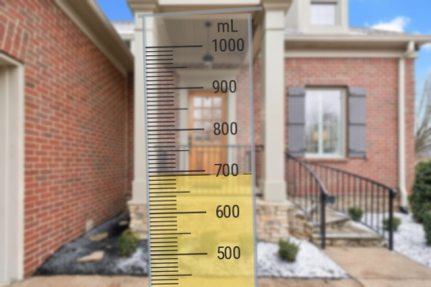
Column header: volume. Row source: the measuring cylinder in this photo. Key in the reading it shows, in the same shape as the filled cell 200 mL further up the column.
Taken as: 690 mL
